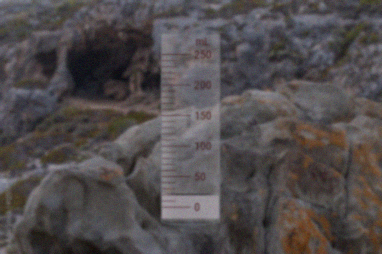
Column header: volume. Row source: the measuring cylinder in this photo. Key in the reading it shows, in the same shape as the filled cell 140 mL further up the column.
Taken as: 20 mL
